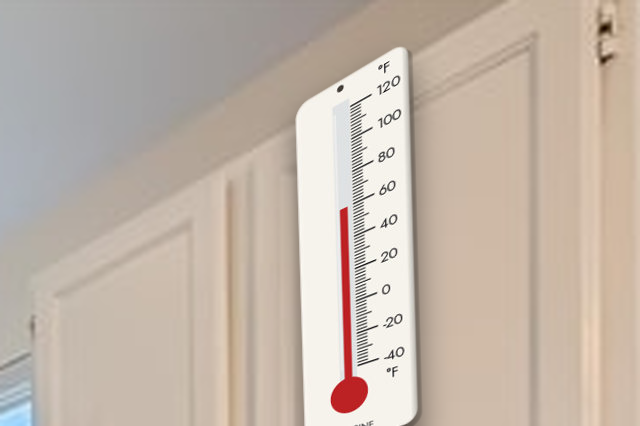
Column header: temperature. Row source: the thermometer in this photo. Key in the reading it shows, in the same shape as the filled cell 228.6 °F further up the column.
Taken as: 60 °F
